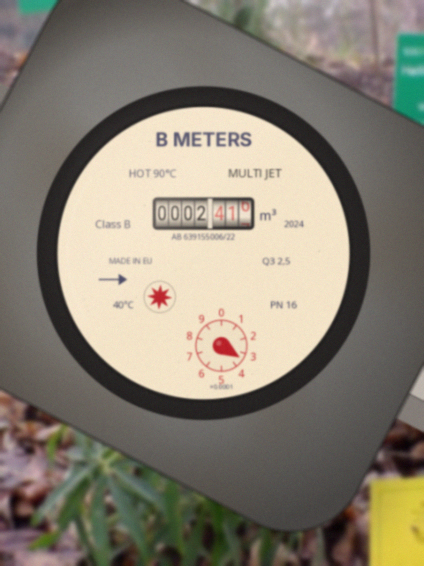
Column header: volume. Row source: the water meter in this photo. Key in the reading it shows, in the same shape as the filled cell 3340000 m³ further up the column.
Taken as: 2.4163 m³
